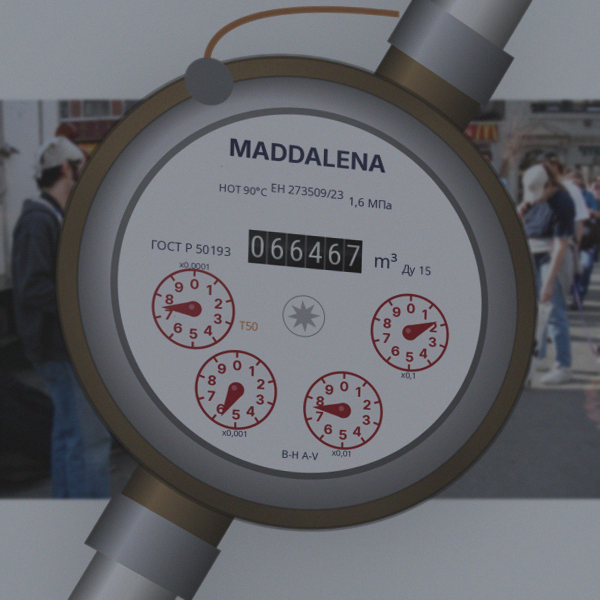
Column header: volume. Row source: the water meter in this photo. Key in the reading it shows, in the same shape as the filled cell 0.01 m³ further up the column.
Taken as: 66467.1757 m³
